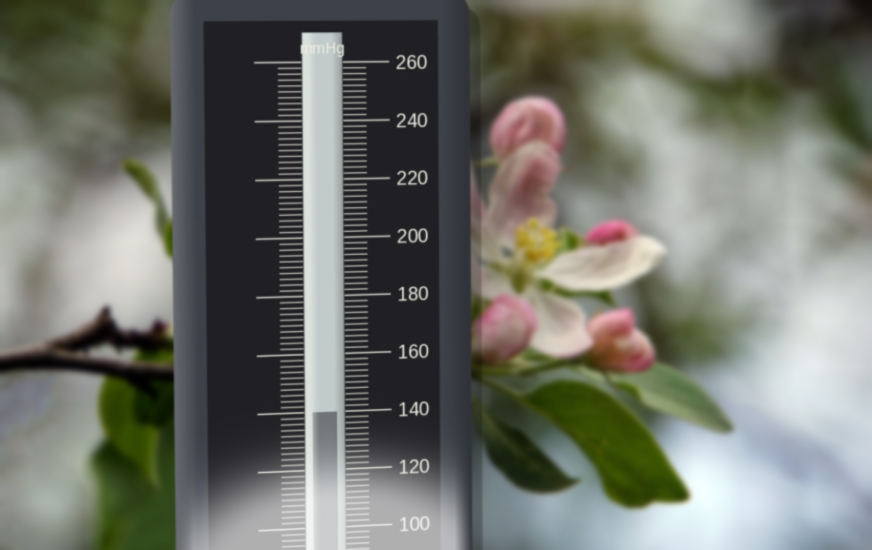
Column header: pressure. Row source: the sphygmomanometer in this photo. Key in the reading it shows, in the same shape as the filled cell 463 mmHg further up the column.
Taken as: 140 mmHg
